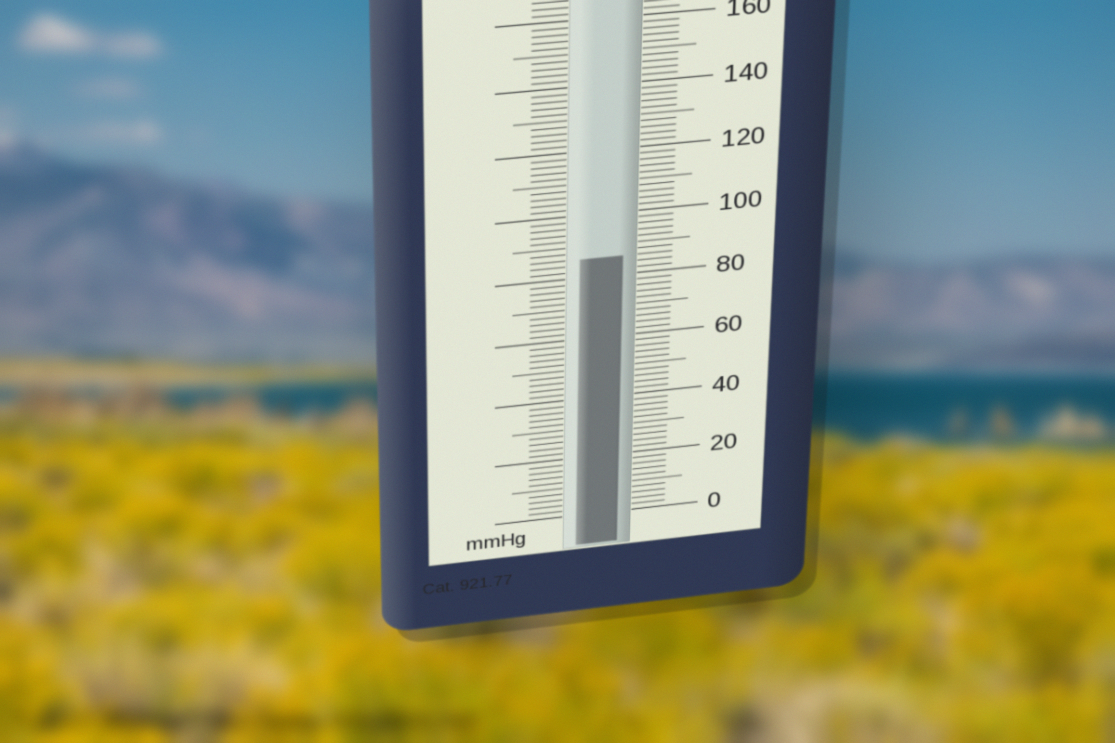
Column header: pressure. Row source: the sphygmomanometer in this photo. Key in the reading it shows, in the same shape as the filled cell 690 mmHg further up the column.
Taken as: 86 mmHg
